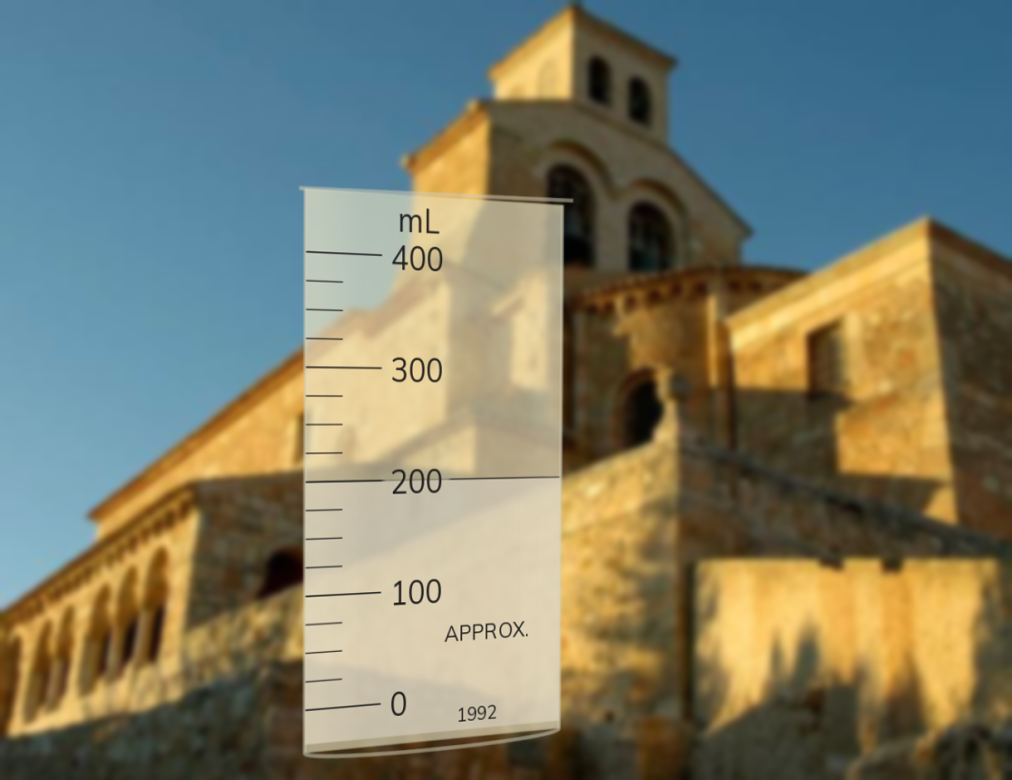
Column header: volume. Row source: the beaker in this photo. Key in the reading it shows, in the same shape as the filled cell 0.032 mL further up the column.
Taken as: 200 mL
